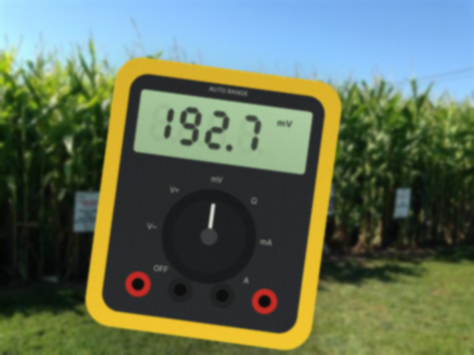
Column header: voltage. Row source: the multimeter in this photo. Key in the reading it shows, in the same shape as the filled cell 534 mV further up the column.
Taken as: 192.7 mV
